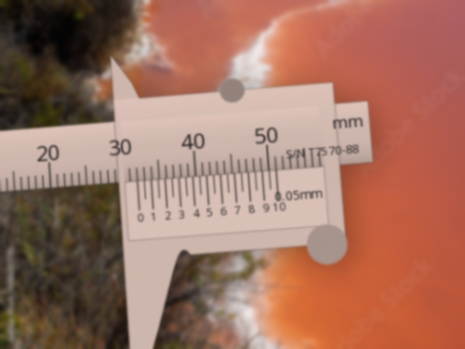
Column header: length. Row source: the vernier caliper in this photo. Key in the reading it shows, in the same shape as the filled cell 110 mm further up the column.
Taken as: 32.0 mm
